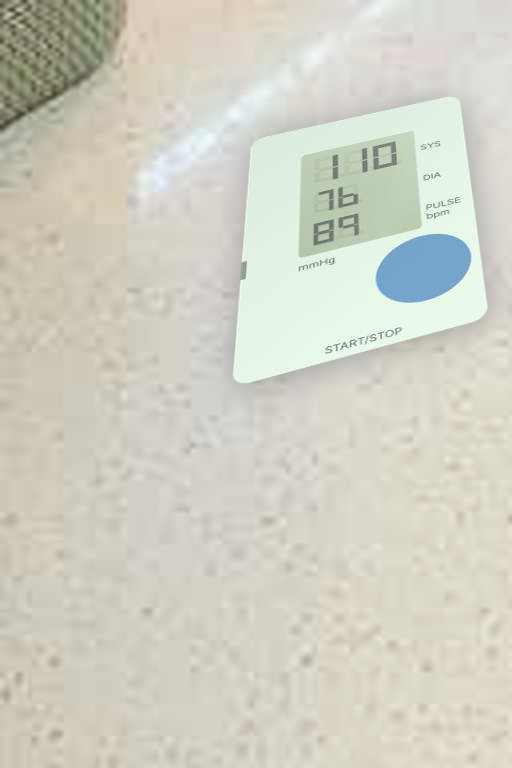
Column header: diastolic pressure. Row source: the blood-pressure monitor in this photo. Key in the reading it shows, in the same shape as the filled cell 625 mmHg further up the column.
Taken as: 76 mmHg
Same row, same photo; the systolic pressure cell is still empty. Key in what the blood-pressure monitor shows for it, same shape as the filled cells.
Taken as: 110 mmHg
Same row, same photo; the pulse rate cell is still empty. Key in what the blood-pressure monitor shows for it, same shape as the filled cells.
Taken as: 89 bpm
